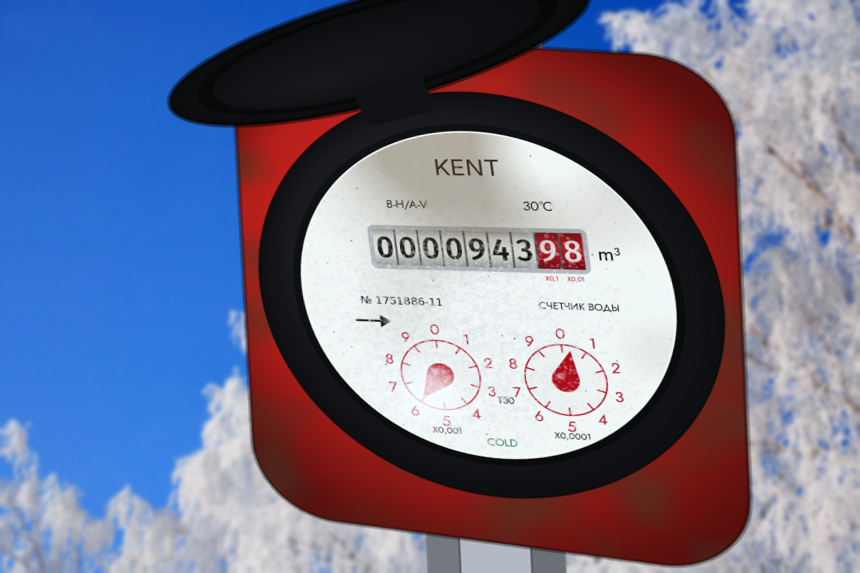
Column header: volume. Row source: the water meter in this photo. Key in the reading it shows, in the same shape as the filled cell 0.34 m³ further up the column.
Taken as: 943.9860 m³
